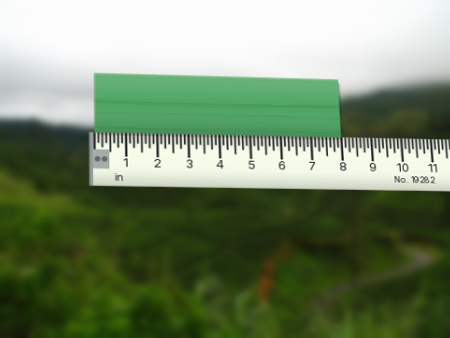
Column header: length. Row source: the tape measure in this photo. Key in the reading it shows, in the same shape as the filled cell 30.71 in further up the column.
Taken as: 8 in
